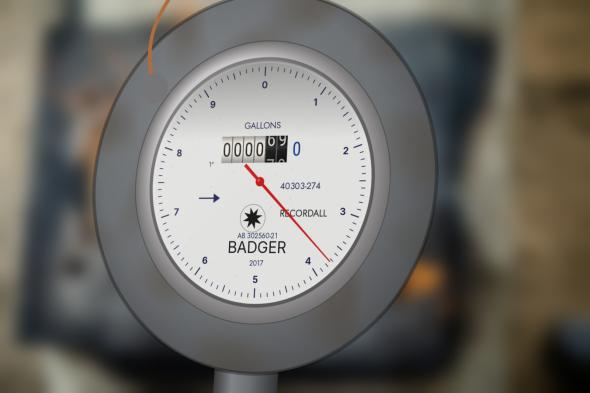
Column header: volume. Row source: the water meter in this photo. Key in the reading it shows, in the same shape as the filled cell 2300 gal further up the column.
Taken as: 693.7 gal
